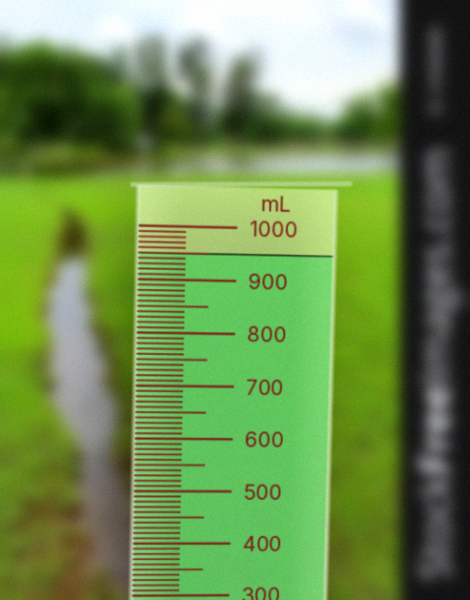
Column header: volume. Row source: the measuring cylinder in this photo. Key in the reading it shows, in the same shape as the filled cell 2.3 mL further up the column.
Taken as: 950 mL
